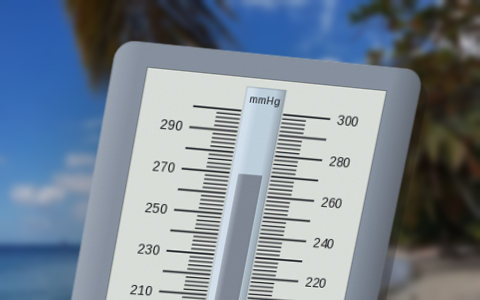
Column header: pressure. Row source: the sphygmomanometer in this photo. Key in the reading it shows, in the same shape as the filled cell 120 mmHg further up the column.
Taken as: 270 mmHg
